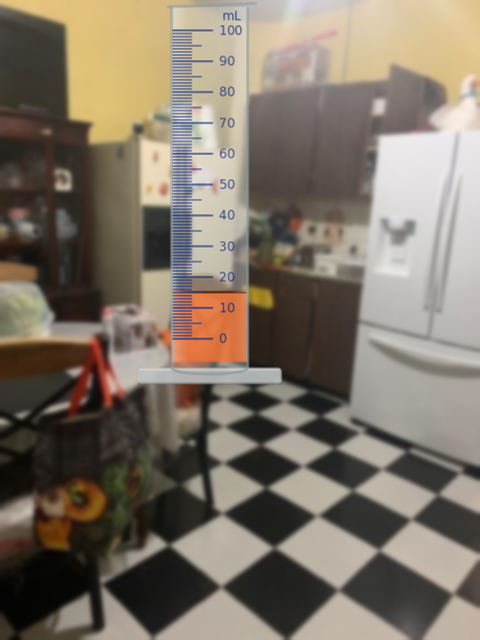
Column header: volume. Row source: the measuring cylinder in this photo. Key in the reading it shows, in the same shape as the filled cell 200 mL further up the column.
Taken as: 15 mL
